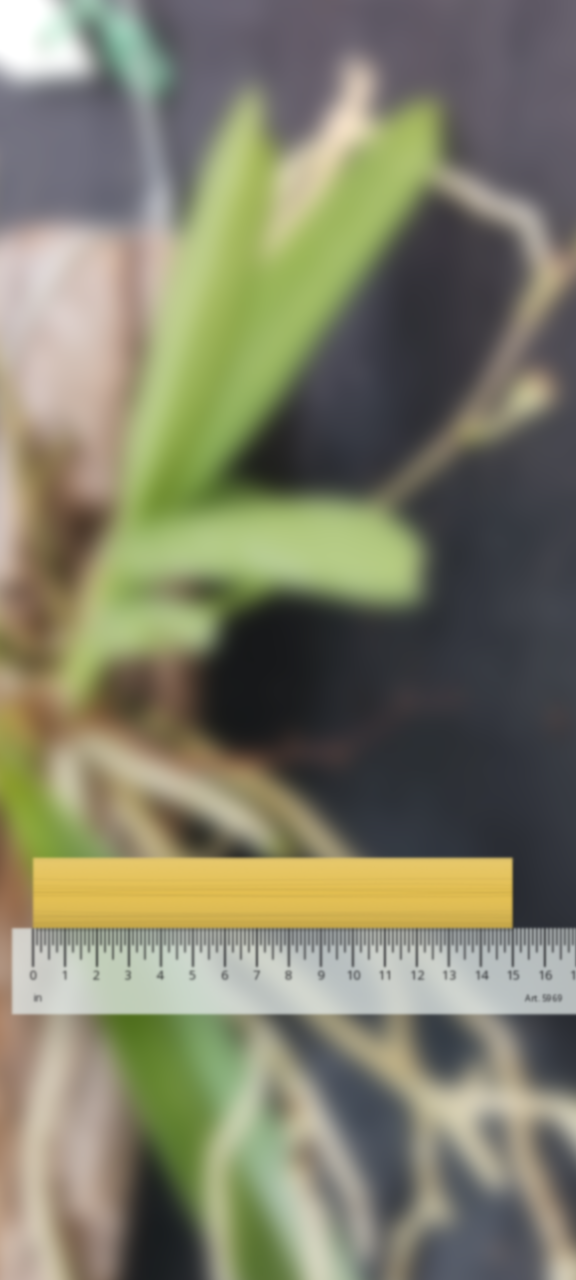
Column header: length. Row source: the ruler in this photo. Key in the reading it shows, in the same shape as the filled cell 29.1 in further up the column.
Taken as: 15 in
